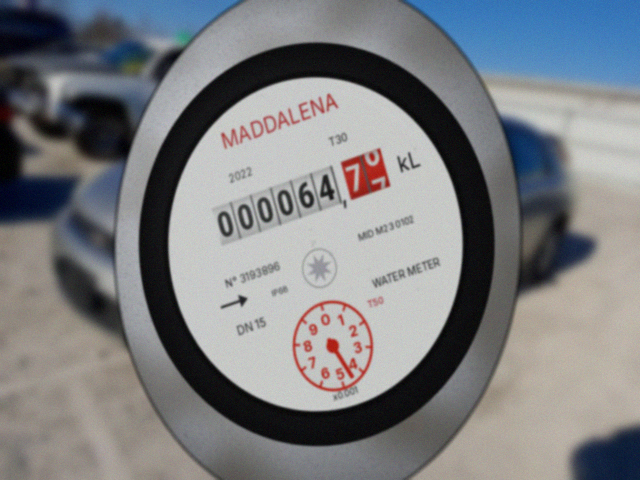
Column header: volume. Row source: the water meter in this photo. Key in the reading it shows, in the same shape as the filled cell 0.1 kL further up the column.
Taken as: 64.764 kL
